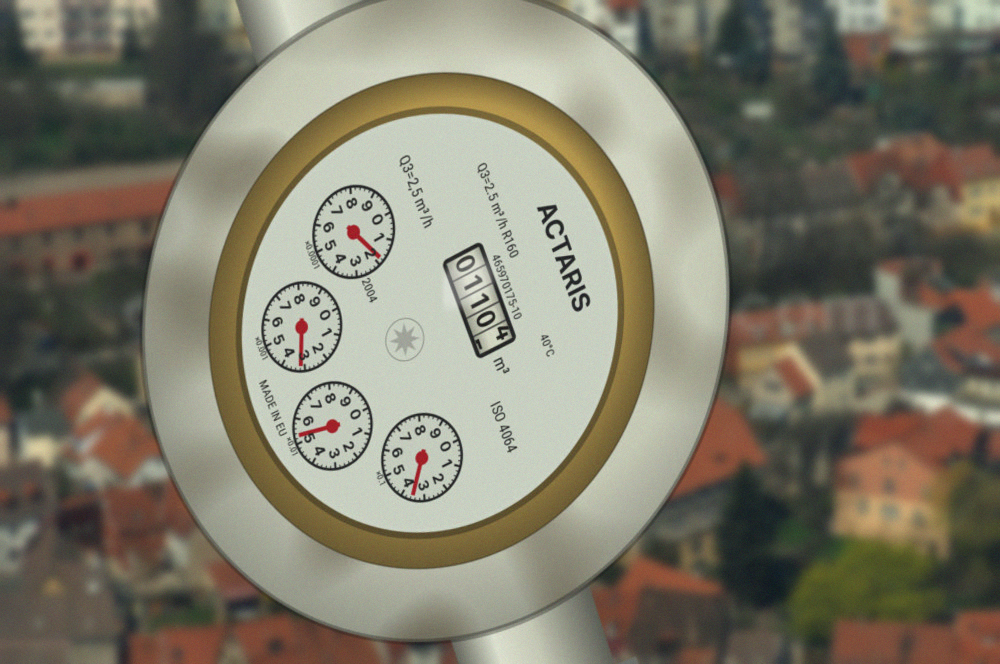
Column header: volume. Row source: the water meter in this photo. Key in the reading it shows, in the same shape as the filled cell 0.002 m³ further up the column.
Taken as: 1104.3531 m³
